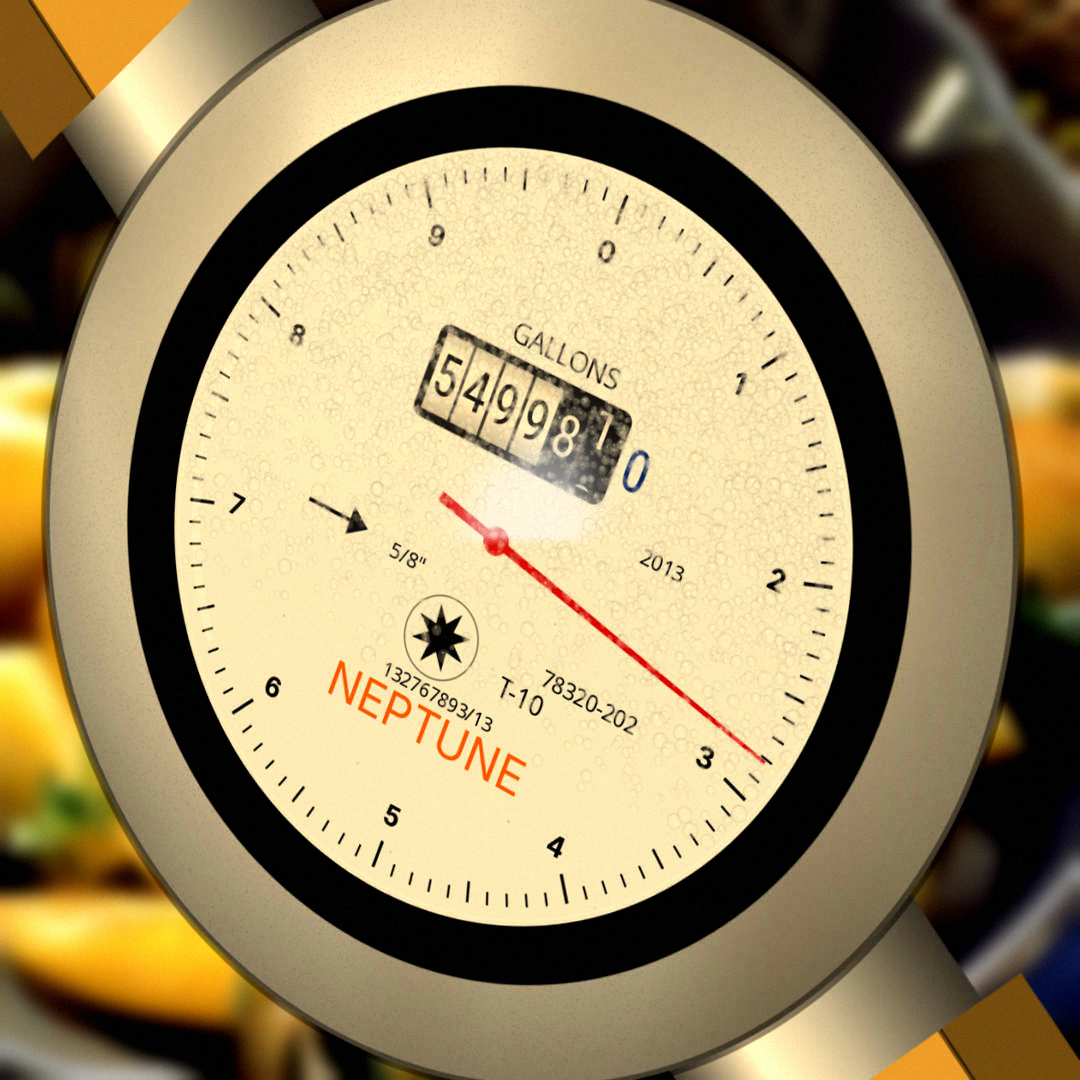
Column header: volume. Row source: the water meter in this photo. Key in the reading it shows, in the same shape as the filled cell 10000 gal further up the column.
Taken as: 5499812.8 gal
